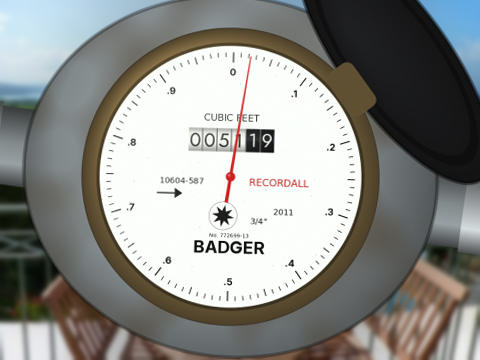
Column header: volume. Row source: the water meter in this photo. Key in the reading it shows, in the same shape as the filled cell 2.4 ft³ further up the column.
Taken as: 5119.02 ft³
